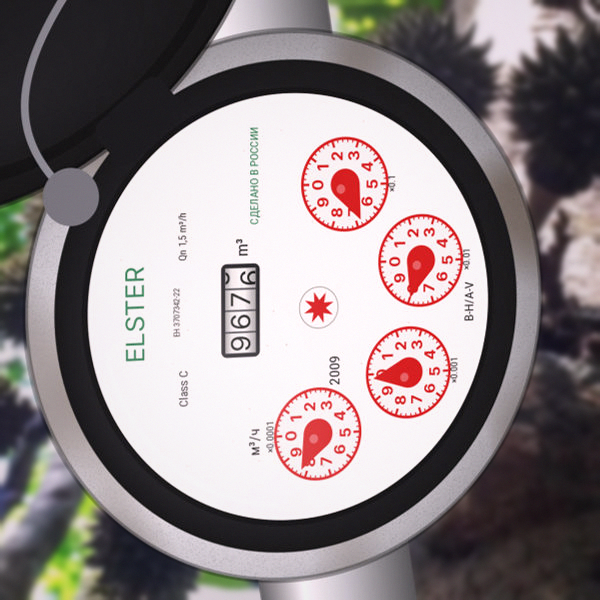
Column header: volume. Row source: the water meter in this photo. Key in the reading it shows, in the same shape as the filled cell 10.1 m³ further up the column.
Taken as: 9675.6798 m³
